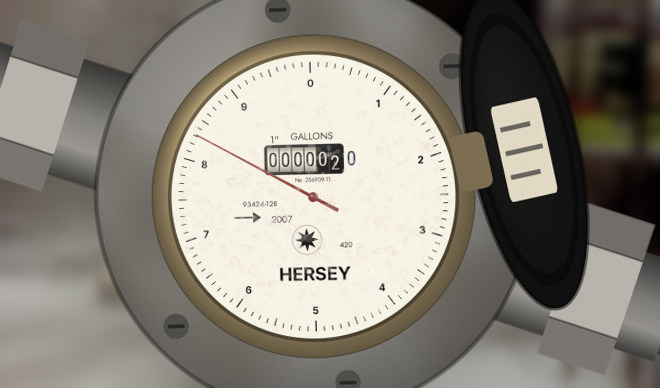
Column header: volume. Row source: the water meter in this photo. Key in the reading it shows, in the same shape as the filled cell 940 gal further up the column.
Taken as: 18.3 gal
